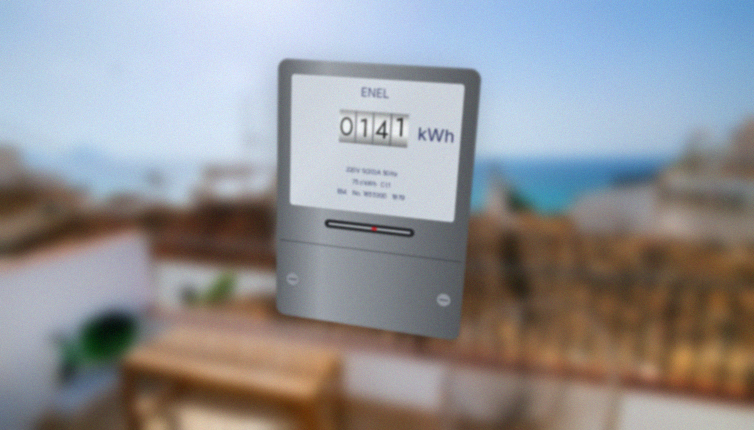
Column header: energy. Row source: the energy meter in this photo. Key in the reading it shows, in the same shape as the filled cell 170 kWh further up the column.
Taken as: 141 kWh
